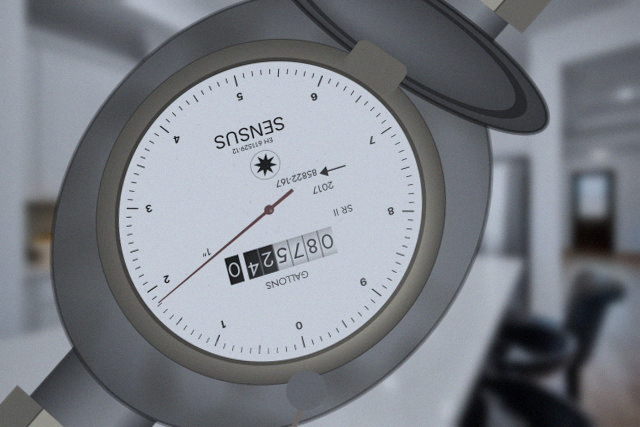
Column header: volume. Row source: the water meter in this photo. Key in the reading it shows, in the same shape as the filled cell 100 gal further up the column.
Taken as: 875241.8 gal
